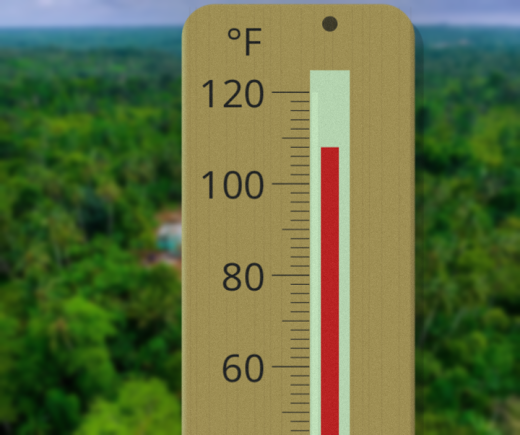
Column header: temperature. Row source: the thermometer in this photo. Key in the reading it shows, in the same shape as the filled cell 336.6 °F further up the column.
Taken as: 108 °F
